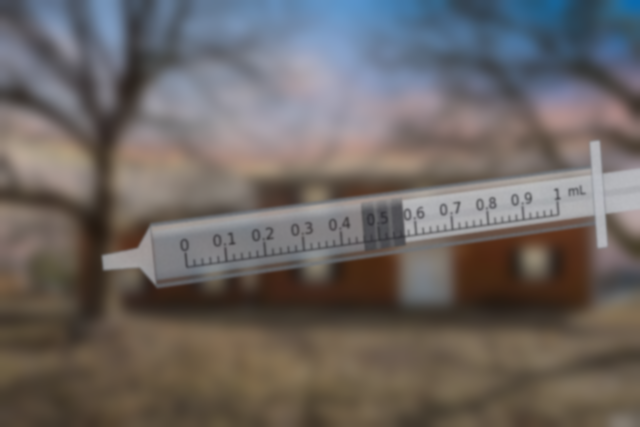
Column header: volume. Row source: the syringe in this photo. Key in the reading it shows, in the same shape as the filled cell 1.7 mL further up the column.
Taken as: 0.46 mL
